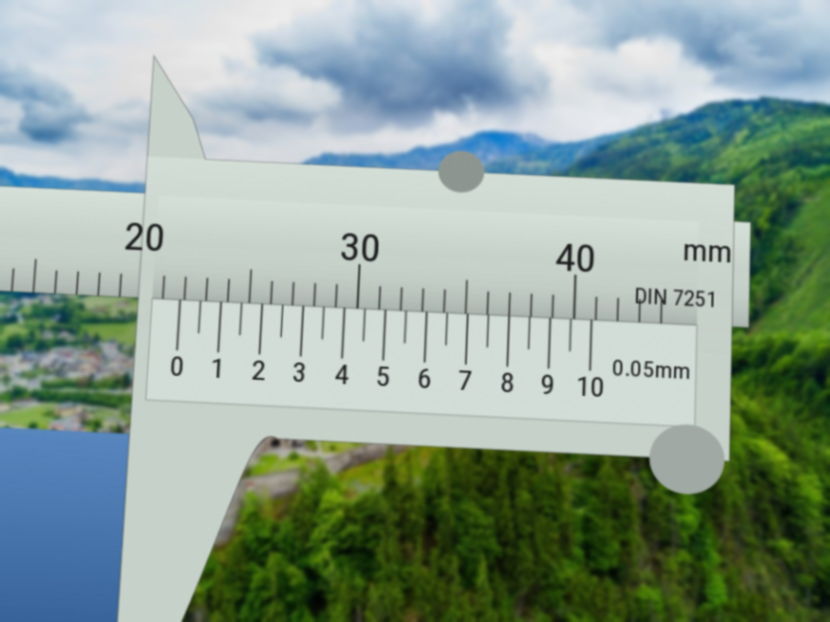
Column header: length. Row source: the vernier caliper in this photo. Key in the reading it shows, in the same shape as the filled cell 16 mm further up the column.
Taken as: 21.8 mm
